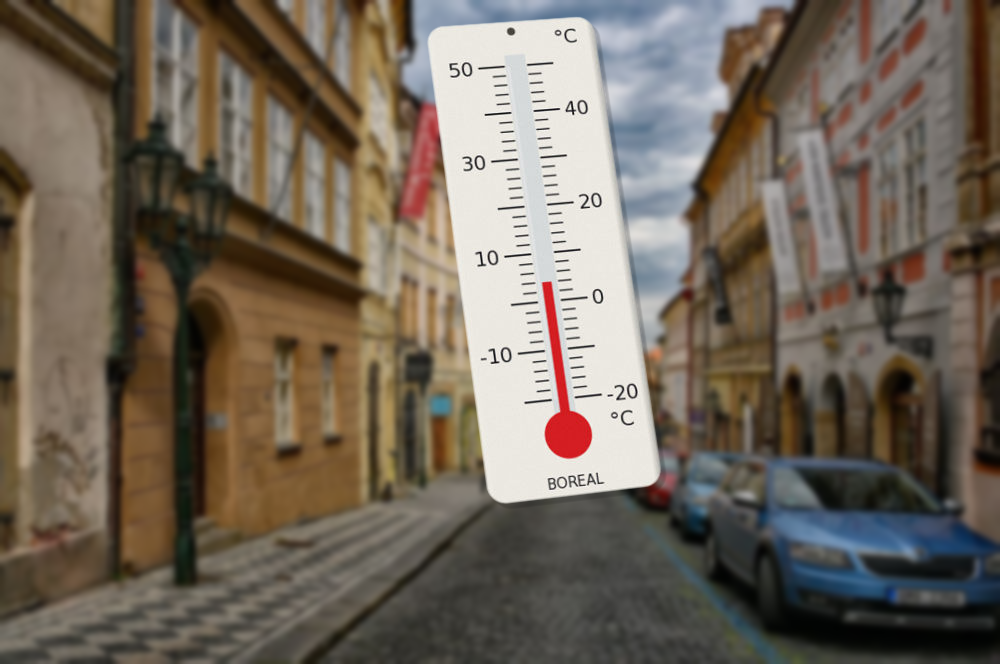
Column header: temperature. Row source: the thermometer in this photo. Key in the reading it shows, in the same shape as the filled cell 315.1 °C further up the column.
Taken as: 4 °C
